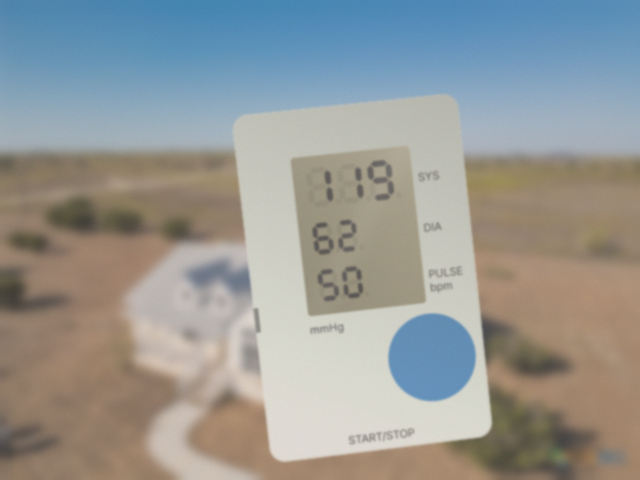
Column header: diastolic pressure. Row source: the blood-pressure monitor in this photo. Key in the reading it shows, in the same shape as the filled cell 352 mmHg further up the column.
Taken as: 62 mmHg
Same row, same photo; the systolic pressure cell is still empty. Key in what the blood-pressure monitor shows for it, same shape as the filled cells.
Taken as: 119 mmHg
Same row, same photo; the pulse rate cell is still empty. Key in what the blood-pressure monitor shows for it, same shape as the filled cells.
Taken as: 50 bpm
